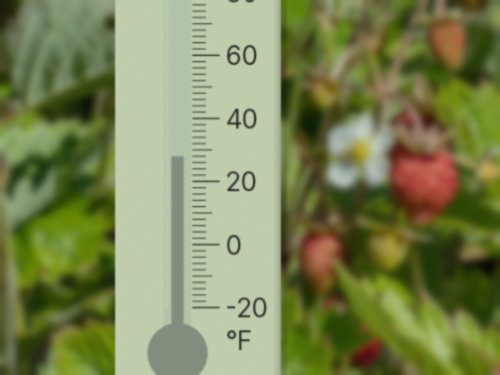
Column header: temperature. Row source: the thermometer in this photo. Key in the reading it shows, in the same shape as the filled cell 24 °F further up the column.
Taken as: 28 °F
